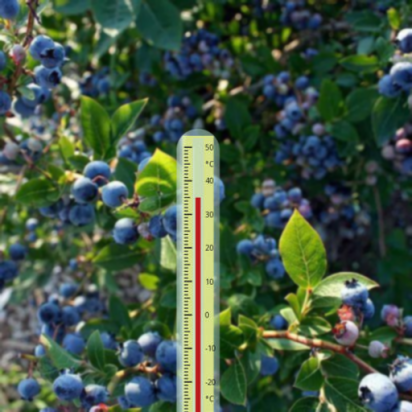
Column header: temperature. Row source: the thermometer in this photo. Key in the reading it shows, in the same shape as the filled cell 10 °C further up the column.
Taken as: 35 °C
